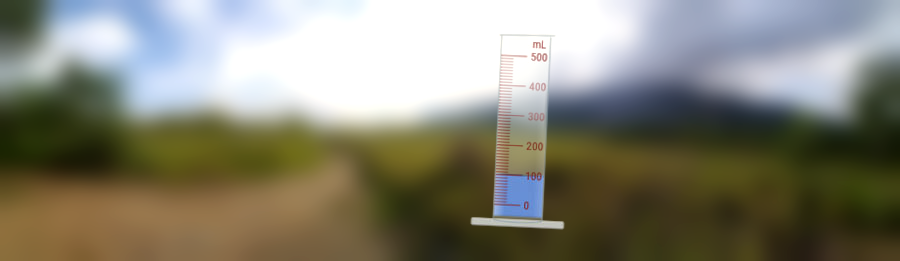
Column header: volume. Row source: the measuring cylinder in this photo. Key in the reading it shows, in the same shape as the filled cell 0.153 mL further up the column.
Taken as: 100 mL
